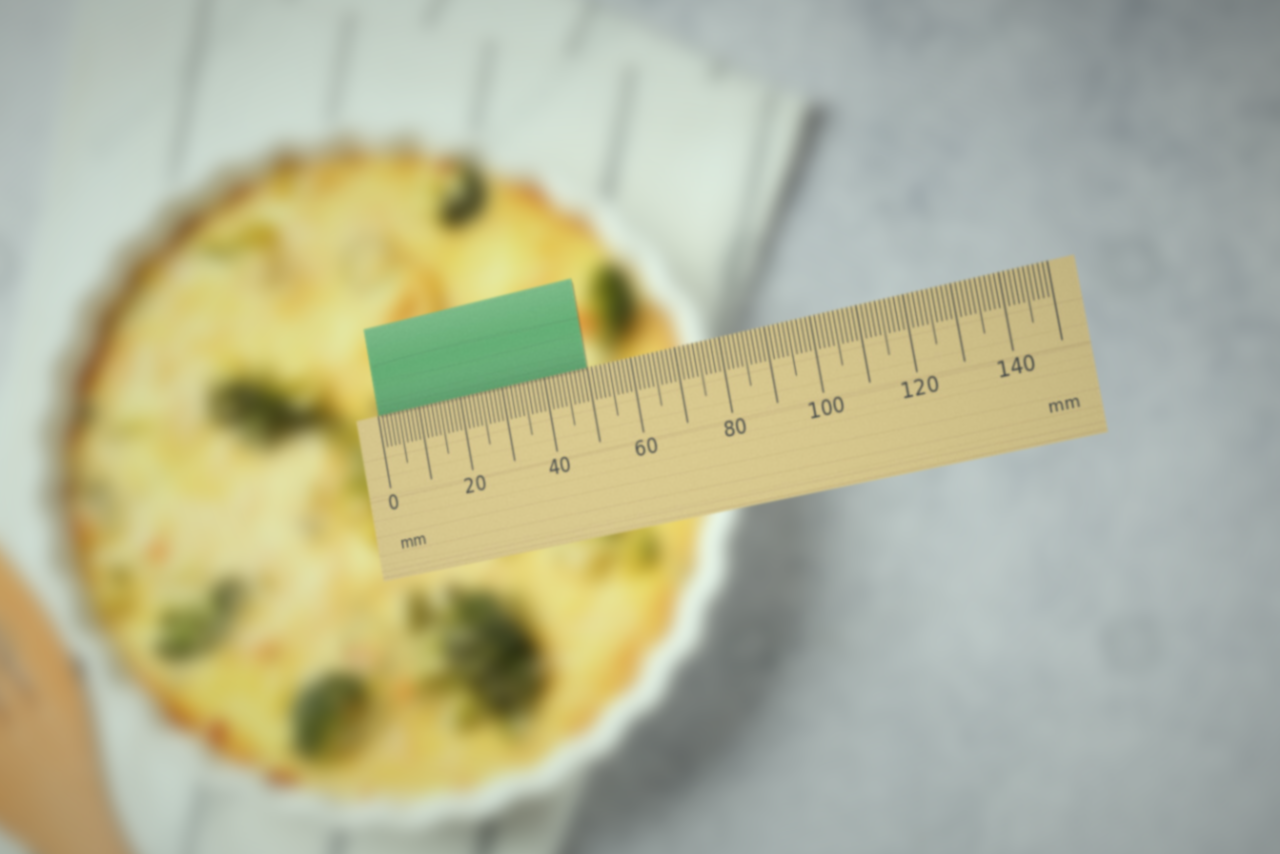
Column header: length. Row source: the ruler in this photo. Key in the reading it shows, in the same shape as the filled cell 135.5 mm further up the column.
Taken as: 50 mm
